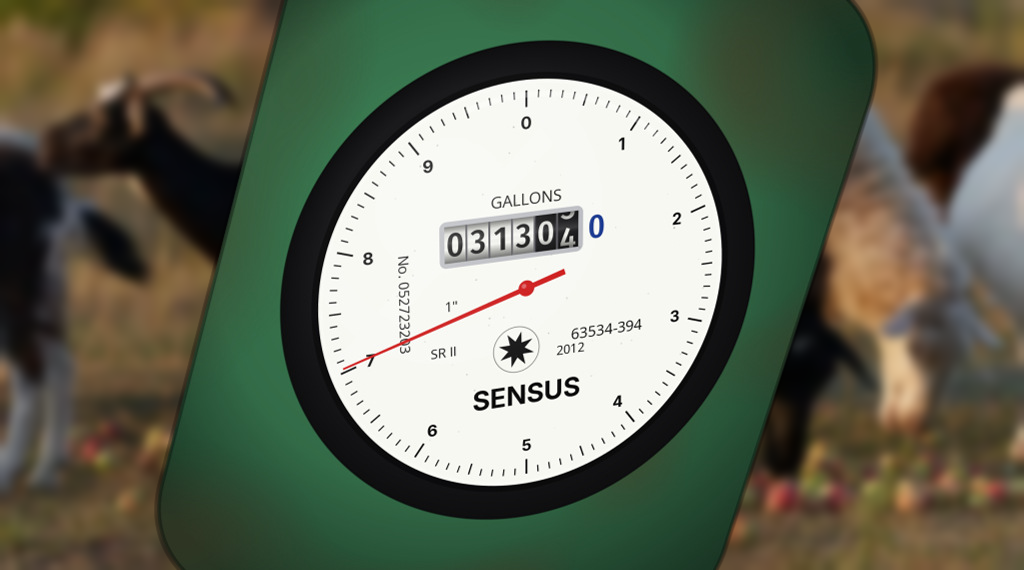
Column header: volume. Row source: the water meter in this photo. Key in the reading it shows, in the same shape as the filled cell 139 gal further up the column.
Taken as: 313037.0 gal
